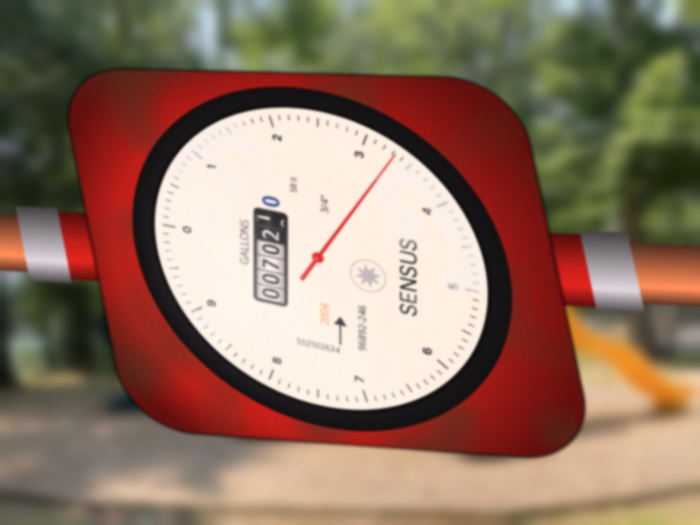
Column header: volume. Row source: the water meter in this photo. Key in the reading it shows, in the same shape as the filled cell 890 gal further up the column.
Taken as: 70213.3 gal
